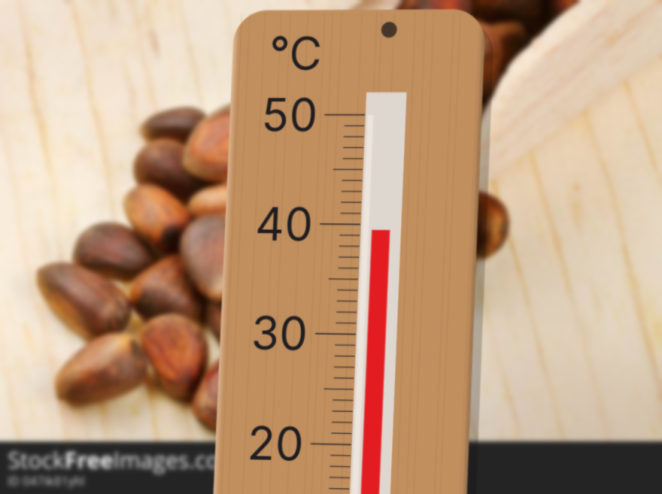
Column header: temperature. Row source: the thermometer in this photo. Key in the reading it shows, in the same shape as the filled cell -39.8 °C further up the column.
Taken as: 39.5 °C
